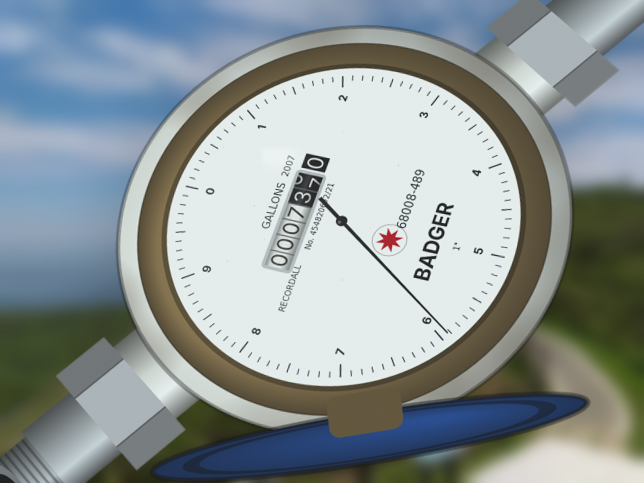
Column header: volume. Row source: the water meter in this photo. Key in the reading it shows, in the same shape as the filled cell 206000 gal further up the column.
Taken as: 7365.9 gal
